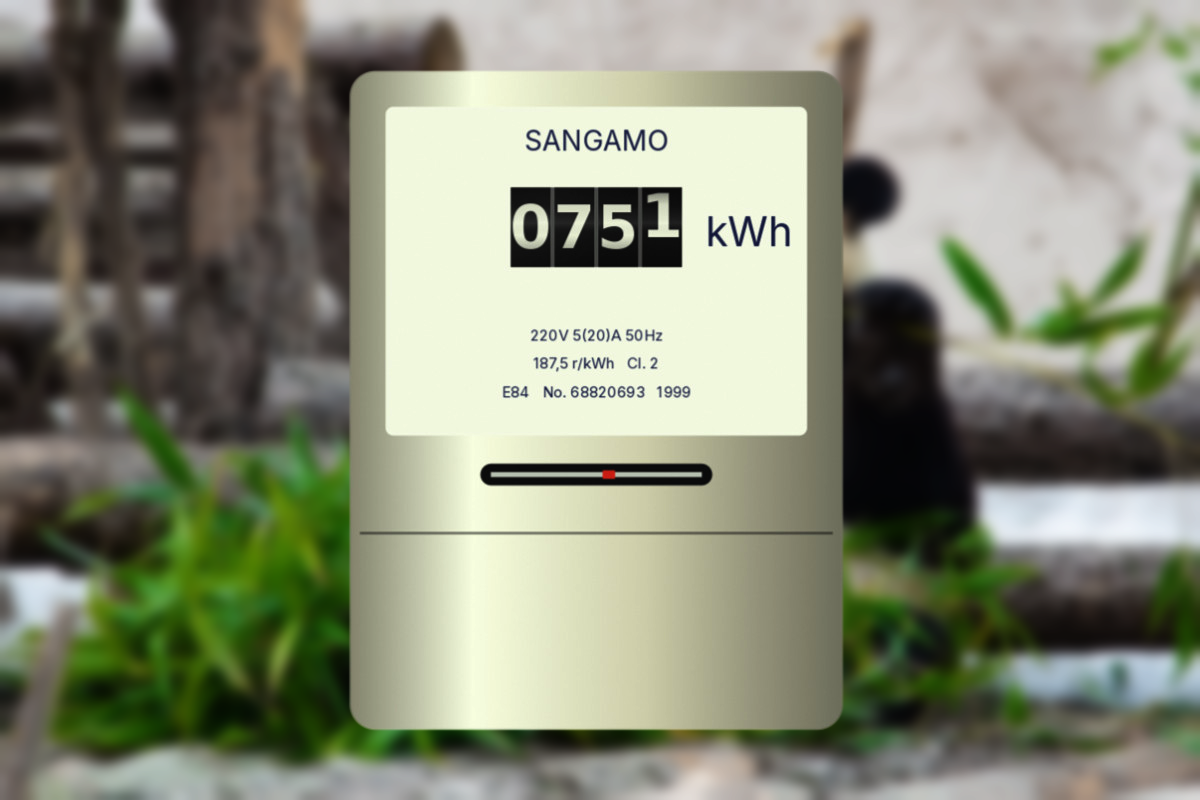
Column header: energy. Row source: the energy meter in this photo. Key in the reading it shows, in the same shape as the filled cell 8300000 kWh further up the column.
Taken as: 751 kWh
